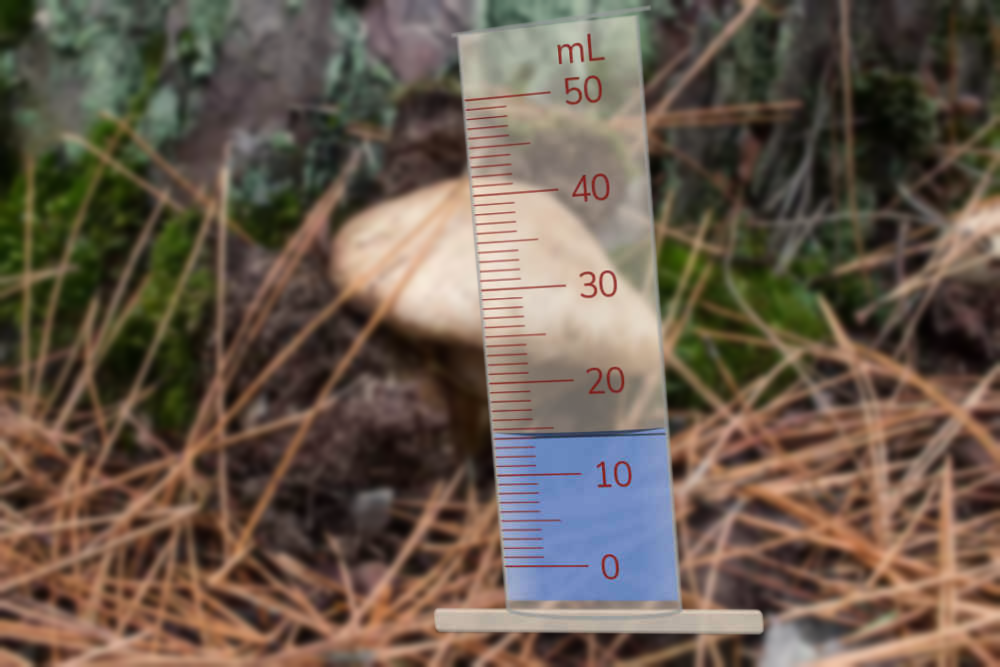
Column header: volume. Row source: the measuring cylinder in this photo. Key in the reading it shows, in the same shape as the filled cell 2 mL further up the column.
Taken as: 14 mL
